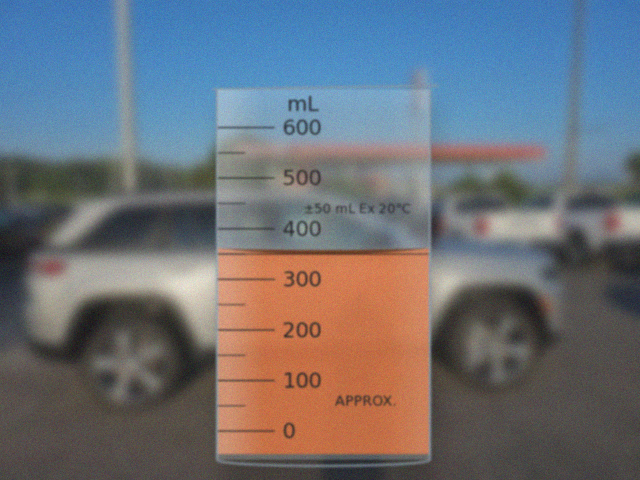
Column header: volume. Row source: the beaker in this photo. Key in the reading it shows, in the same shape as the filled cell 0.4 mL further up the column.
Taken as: 350 mL
